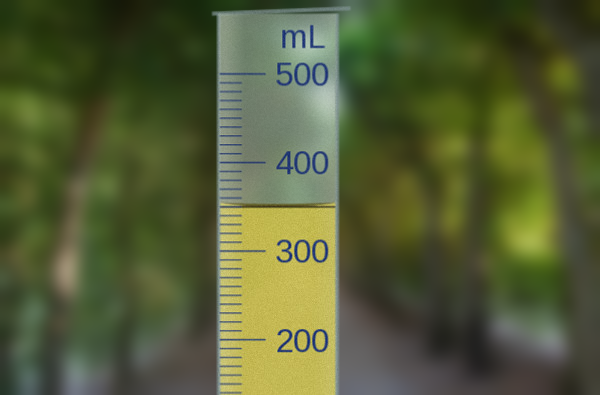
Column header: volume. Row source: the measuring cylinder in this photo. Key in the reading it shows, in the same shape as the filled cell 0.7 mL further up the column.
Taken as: 350 mL
